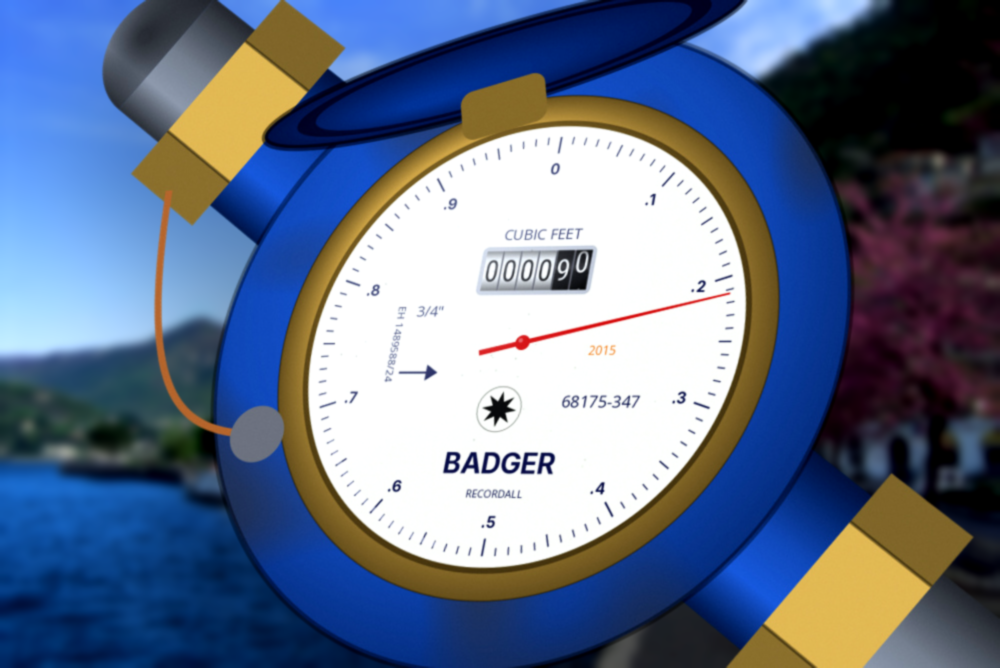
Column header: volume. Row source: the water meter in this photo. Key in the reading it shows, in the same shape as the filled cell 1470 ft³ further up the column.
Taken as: 90.21 ft³
